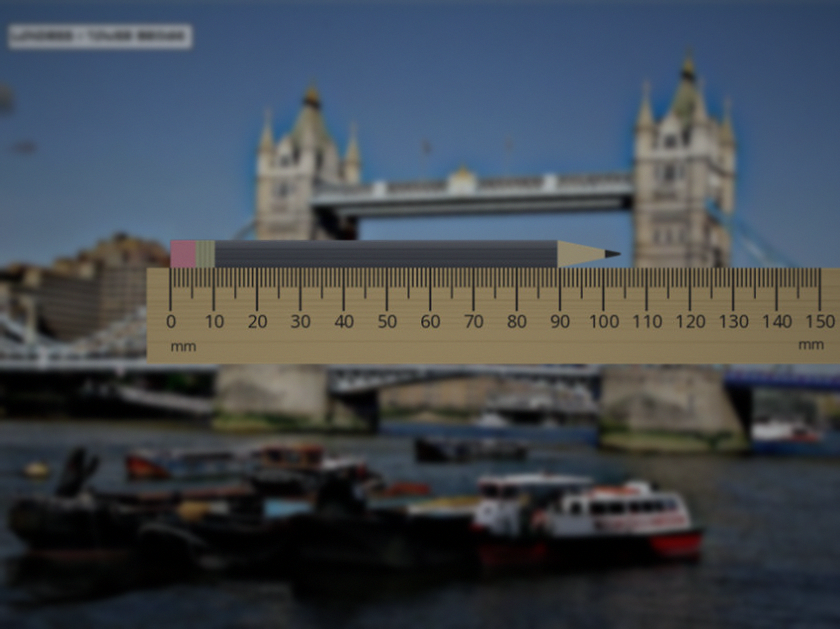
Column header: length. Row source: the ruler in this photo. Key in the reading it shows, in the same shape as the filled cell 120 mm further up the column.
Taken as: 104 mm
